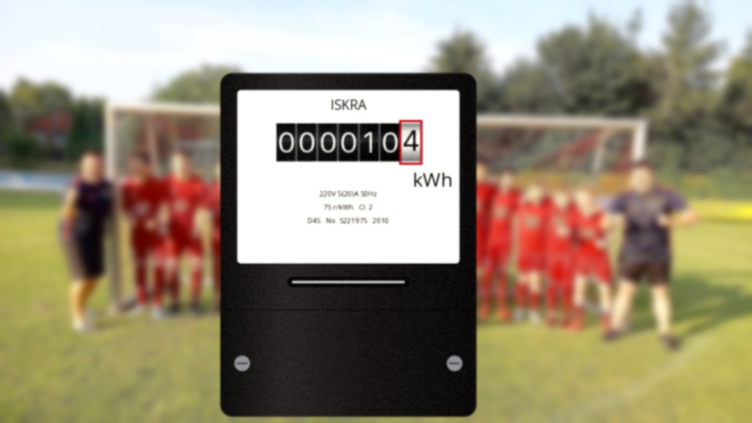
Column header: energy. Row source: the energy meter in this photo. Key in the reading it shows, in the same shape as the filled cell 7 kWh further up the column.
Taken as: 10.4 kWh
